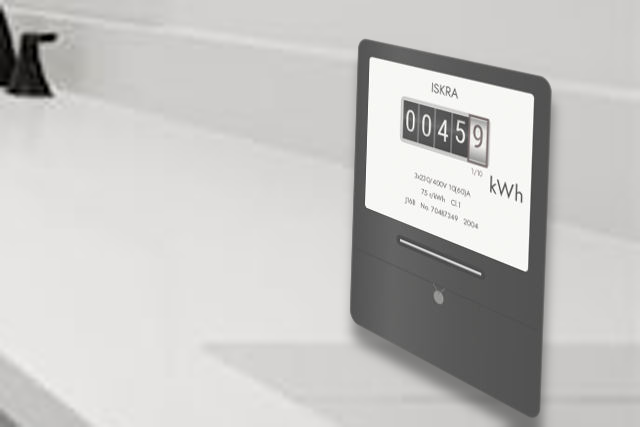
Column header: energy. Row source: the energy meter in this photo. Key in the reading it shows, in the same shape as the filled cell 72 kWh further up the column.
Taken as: 45.9 kWh
